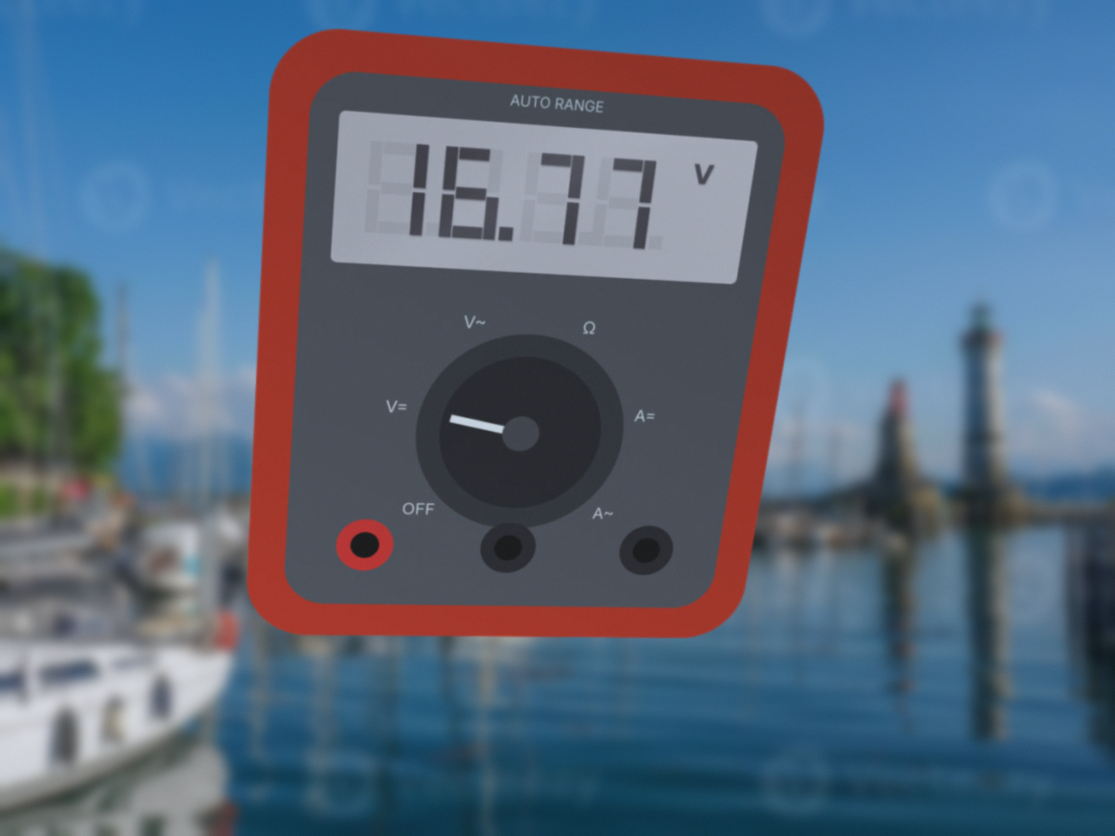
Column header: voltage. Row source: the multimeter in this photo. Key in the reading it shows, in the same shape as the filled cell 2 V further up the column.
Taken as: 16.77 V
